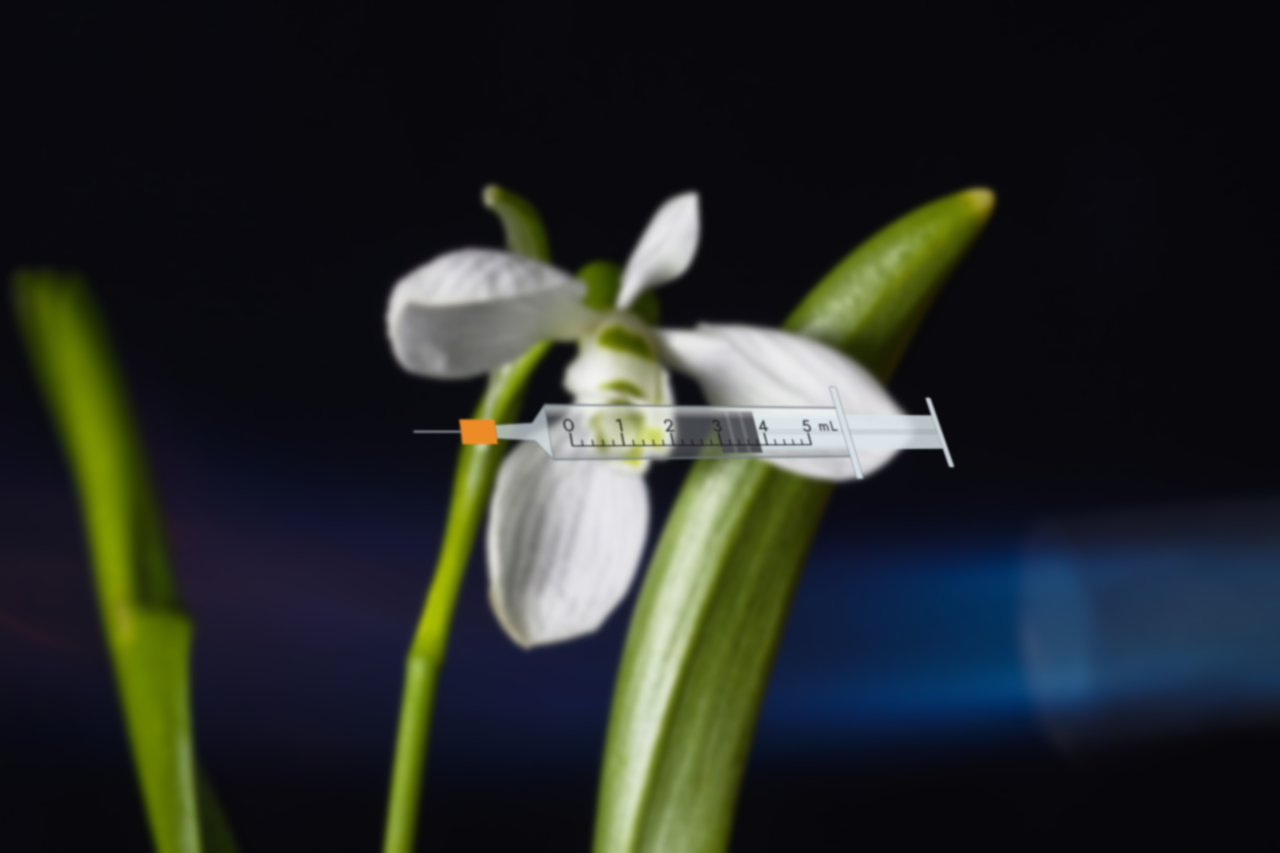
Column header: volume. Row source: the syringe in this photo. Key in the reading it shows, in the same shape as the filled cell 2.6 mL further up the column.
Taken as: 3 mL
